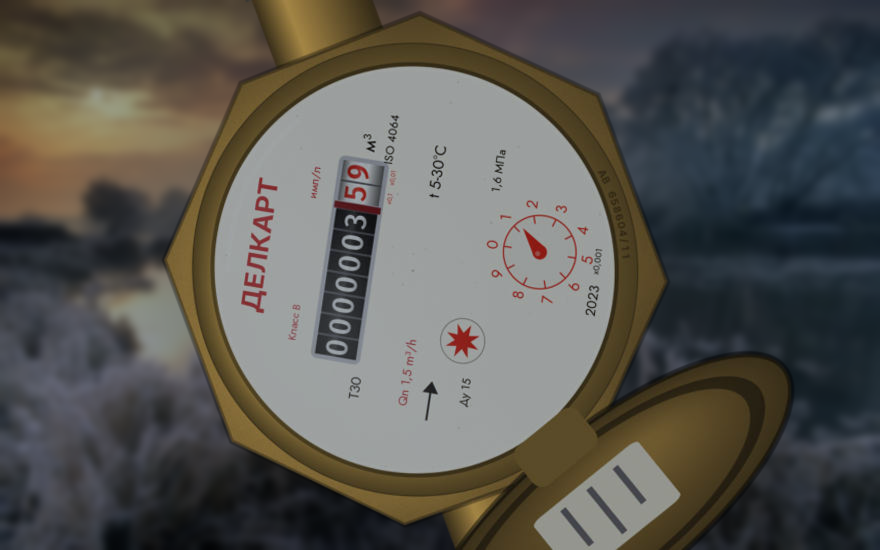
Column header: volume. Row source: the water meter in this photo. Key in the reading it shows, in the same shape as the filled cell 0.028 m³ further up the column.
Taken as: 3.591 m³
